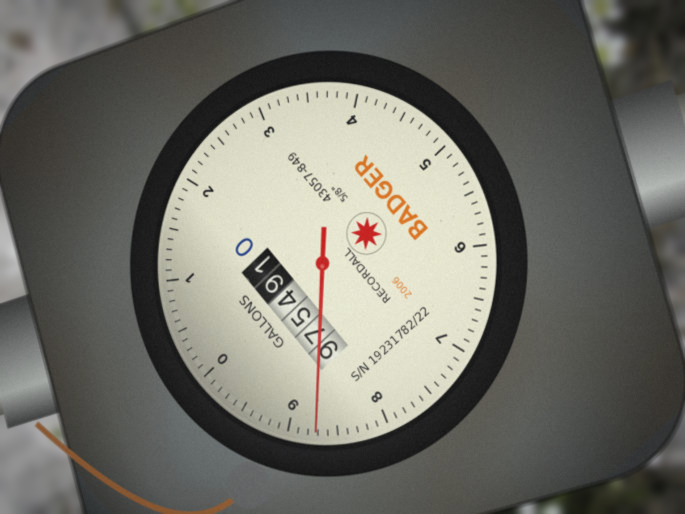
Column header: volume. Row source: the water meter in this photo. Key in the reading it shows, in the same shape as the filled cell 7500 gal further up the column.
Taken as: 9754908.7 gal
